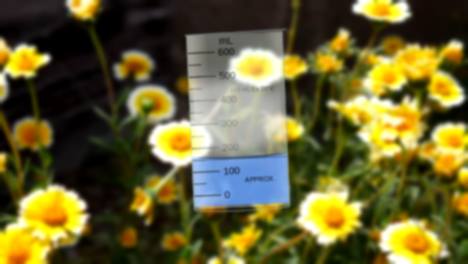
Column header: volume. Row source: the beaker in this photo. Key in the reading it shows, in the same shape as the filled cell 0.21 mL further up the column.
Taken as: 150 mL
